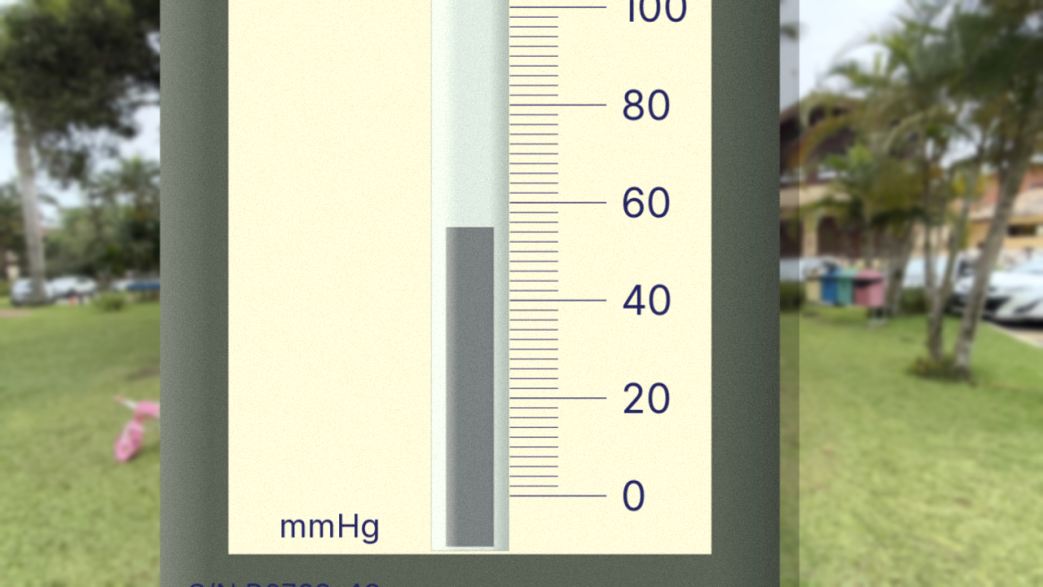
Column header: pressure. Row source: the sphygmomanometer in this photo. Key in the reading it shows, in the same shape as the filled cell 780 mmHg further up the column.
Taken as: 55 mmHg
